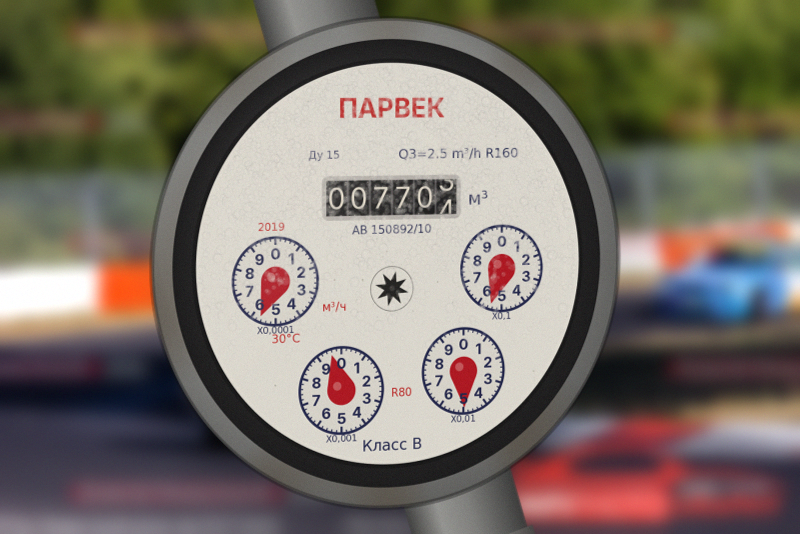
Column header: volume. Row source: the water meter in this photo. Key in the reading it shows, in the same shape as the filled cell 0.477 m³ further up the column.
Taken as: 7703.5495 m³
